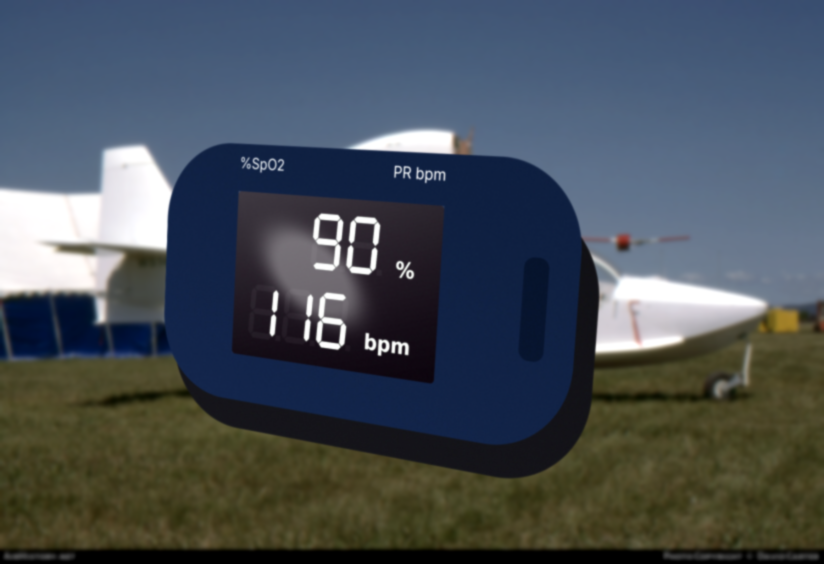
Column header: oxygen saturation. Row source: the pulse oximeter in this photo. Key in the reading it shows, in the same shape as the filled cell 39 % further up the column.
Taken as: 90 %
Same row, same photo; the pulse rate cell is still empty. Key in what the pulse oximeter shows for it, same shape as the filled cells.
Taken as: 116 bpm
